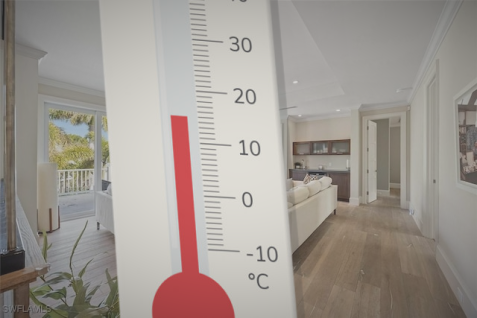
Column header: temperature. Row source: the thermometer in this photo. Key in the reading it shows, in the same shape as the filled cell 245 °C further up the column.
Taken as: 15 °C
